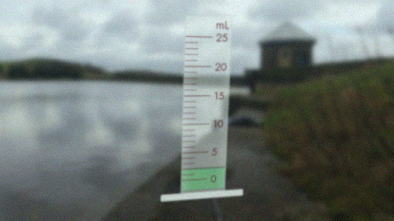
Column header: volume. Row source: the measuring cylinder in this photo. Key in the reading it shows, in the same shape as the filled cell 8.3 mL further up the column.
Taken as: 2 mL
